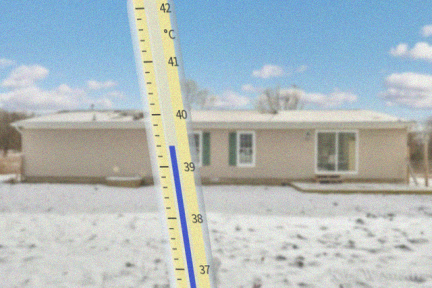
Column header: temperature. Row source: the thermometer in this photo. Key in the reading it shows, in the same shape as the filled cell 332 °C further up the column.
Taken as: 39.4 °C
